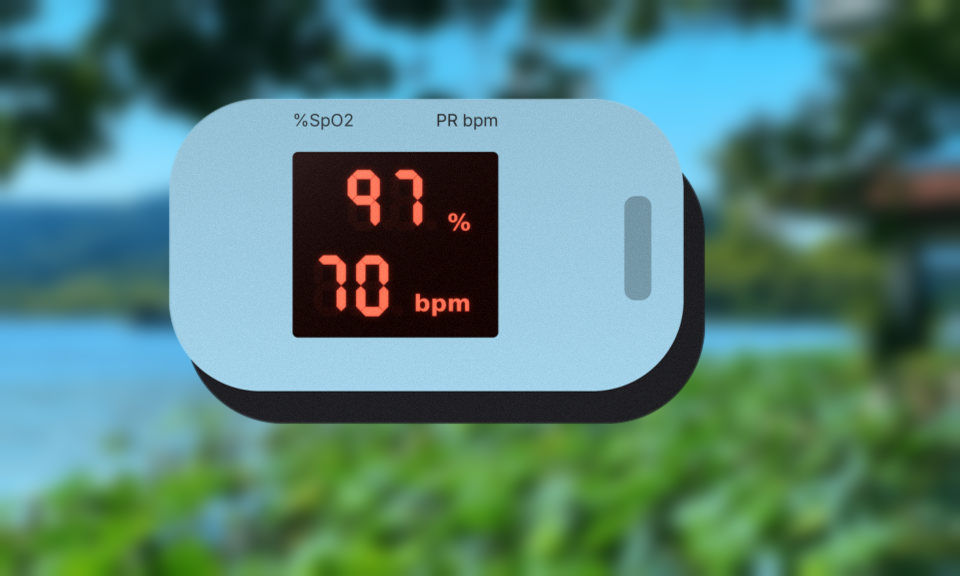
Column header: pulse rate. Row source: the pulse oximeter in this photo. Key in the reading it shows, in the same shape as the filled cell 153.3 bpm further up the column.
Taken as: 70 bpm
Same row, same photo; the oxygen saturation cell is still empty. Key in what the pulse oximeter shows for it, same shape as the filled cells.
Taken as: 97 %
